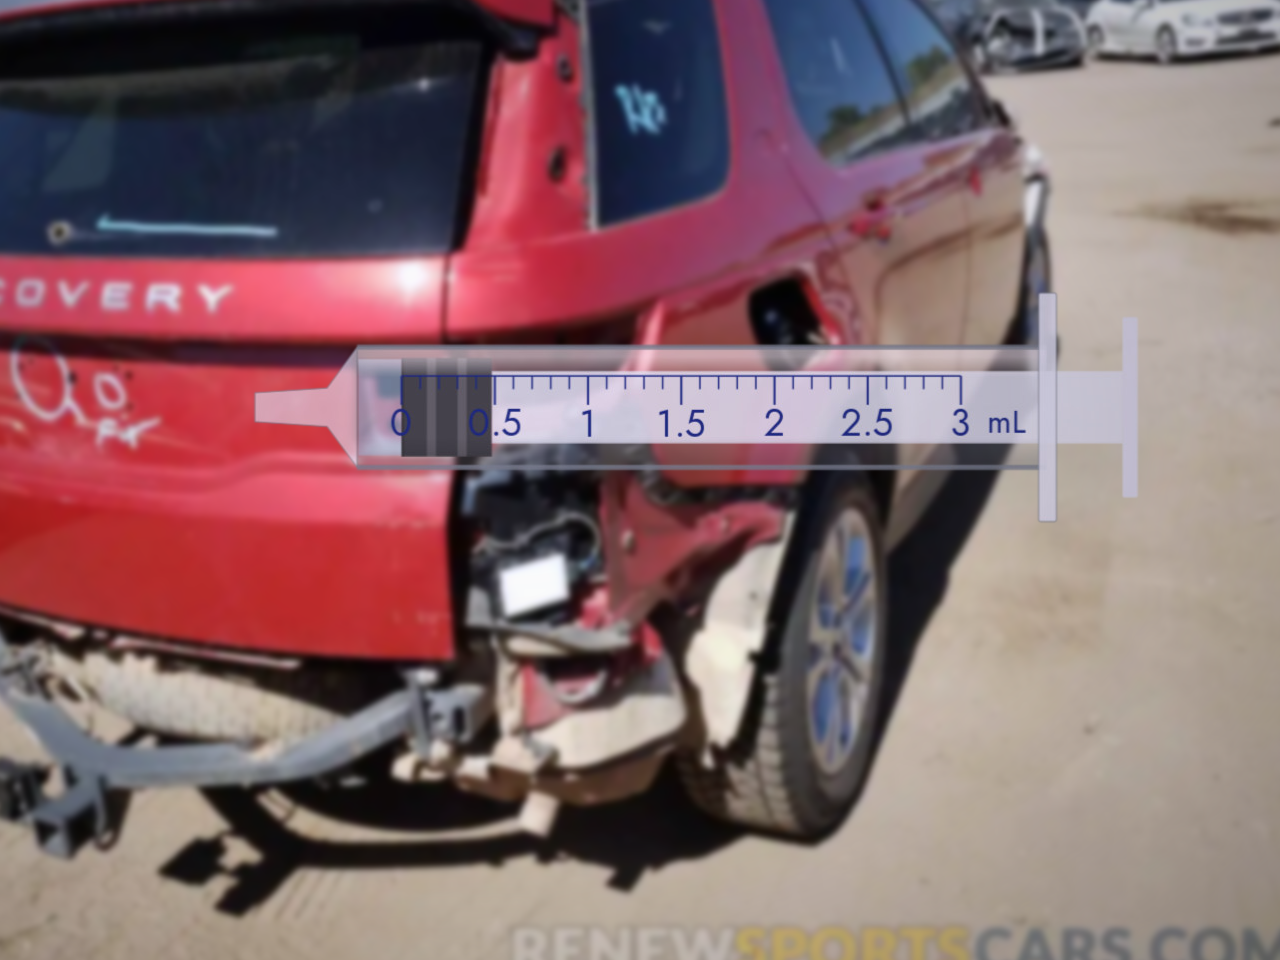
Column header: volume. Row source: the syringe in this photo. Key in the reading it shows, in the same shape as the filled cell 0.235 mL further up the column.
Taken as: 0 mL
